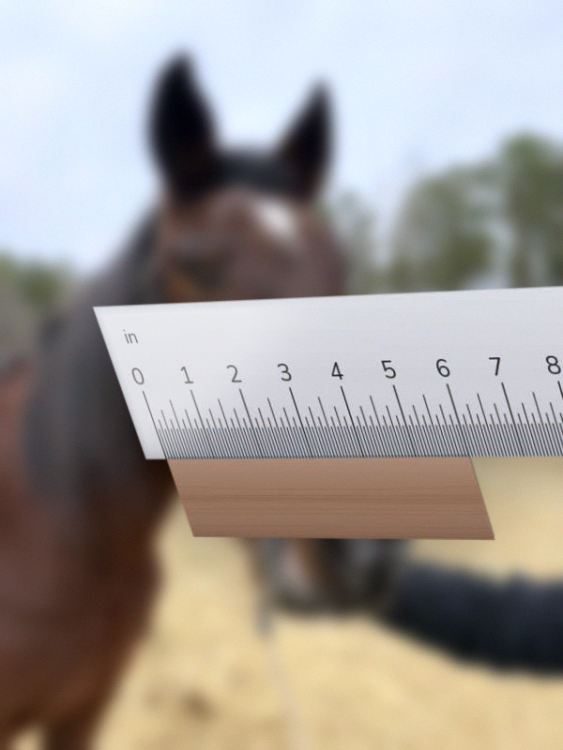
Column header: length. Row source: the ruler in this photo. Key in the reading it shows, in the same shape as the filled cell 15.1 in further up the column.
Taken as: 6 in
